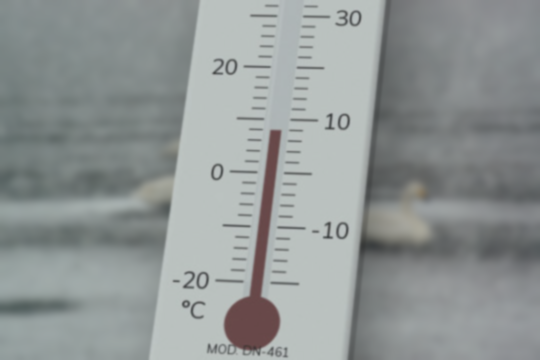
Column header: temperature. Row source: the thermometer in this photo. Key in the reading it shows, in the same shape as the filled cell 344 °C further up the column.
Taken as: 8 °C
